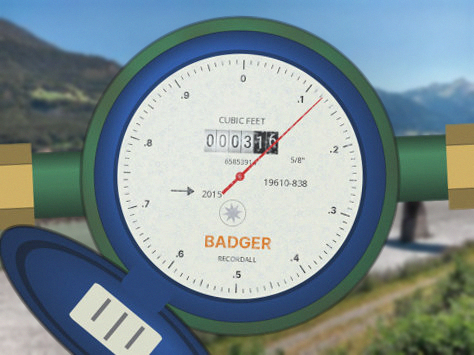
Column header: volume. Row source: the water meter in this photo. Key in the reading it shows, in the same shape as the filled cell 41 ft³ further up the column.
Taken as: 316.12 ft³
